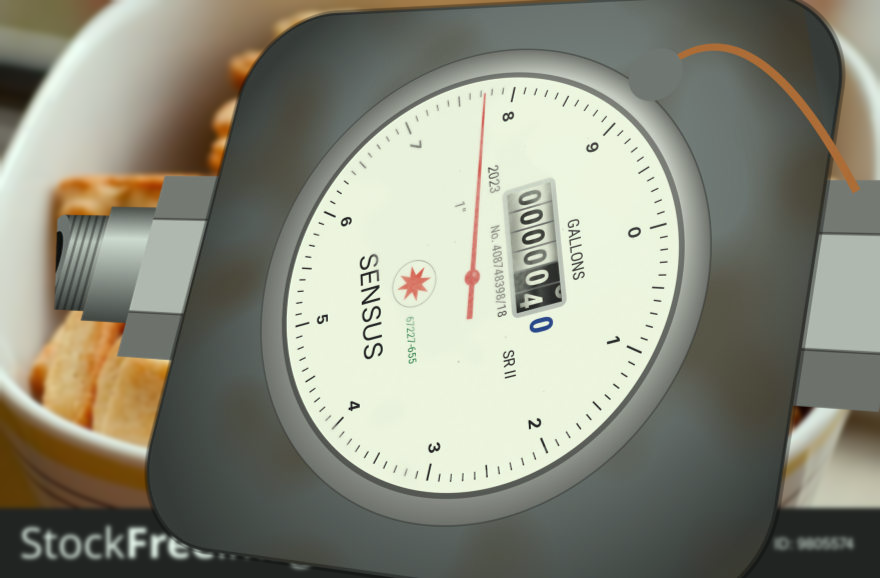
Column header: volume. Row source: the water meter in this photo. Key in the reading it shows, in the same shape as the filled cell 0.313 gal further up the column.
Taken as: 37.7 gal
